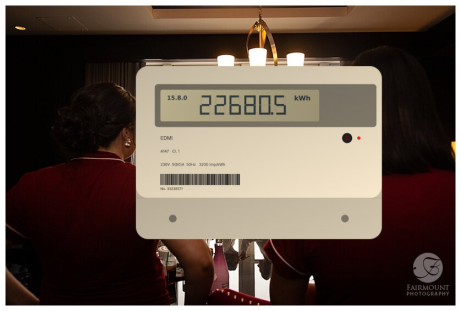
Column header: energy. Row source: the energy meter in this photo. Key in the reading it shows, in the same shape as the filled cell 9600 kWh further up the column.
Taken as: 22680.5 kWh
